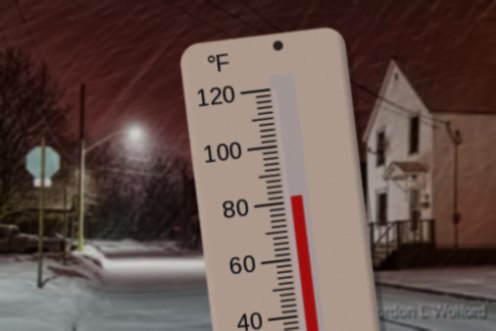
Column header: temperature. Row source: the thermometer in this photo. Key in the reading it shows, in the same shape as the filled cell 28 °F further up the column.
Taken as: 82 °F
